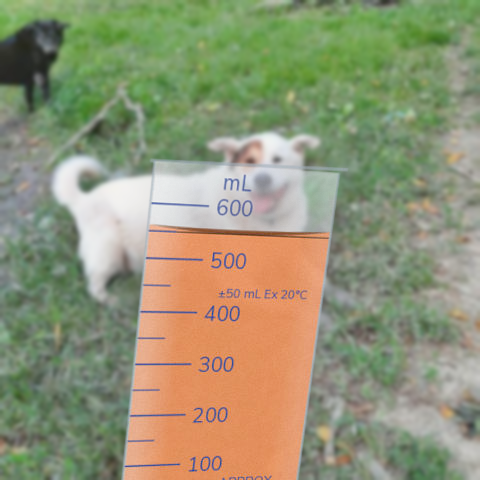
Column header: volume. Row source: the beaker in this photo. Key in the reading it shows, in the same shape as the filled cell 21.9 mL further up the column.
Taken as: 550 mL
